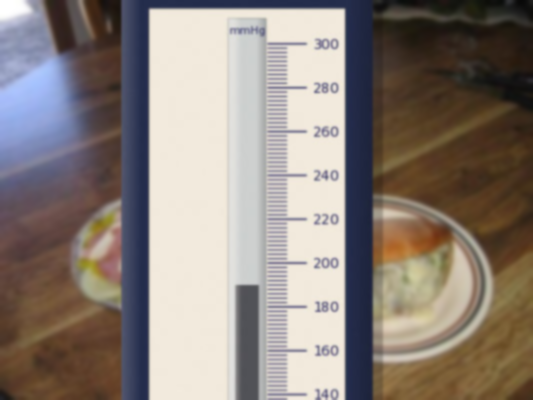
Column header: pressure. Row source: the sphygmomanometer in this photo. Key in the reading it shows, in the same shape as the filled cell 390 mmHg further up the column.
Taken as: 190 mmHg
